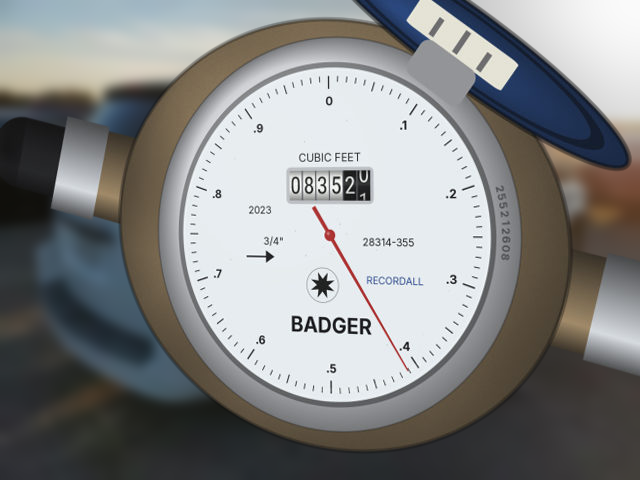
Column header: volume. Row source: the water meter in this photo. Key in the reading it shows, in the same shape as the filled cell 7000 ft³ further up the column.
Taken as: 83520.41 ft³
